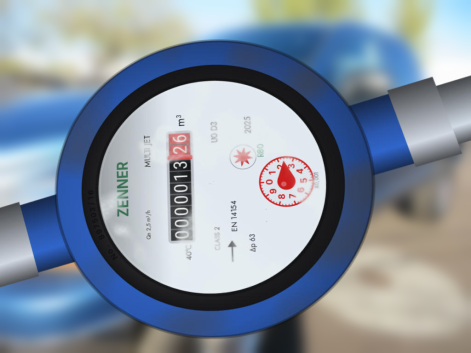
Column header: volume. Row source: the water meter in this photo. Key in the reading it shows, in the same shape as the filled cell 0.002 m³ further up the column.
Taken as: 13.262 m³
